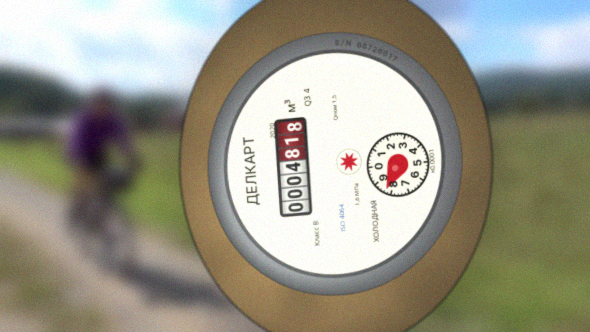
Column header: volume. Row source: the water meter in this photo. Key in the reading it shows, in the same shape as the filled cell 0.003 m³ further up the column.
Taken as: 4.8178 m³
